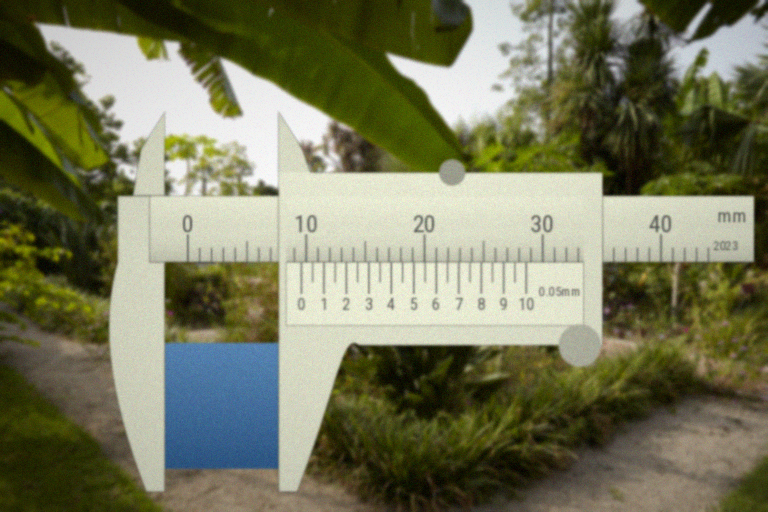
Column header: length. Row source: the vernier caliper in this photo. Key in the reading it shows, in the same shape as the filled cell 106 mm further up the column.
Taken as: 9.6 mm
